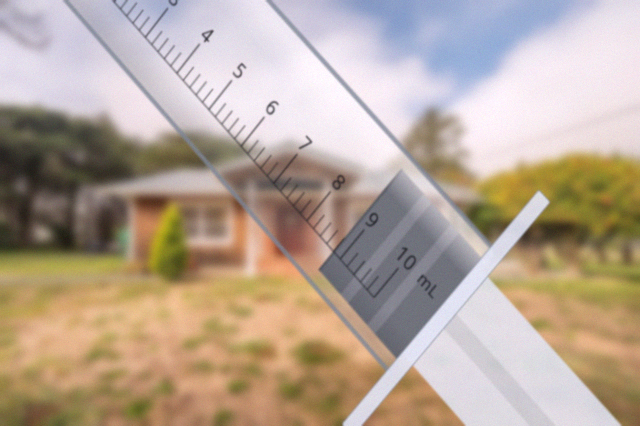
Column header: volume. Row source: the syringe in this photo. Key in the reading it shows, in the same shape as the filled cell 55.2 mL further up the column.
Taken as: 8.8 mL
